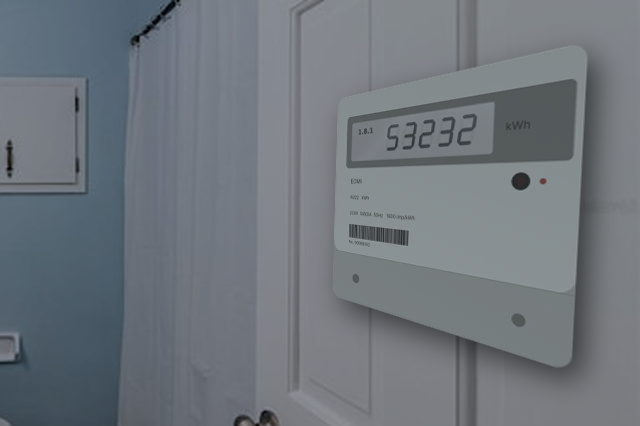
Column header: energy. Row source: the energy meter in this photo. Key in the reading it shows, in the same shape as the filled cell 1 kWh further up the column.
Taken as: 53232 kWh
